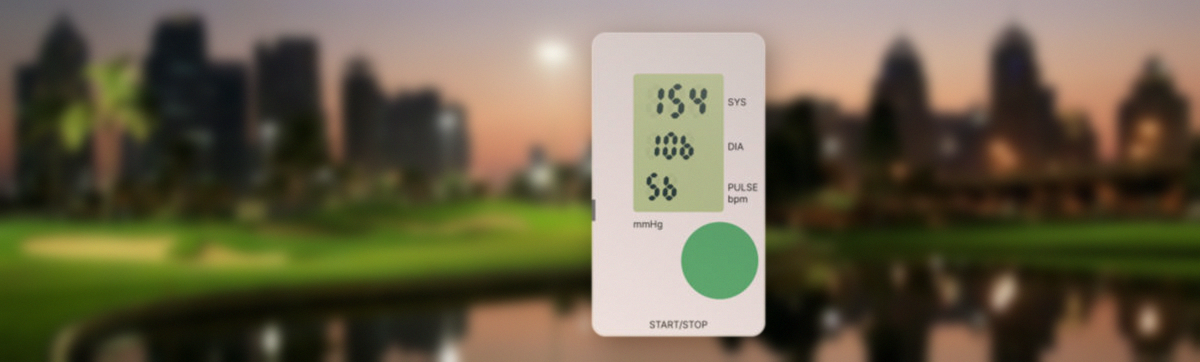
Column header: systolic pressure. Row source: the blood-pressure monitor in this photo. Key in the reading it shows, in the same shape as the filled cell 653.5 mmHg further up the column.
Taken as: 154 mmHg
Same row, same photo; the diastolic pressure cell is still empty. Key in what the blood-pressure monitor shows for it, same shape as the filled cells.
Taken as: 106 mmHg
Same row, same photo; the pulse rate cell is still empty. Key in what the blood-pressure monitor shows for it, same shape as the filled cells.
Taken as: 56 bpm
